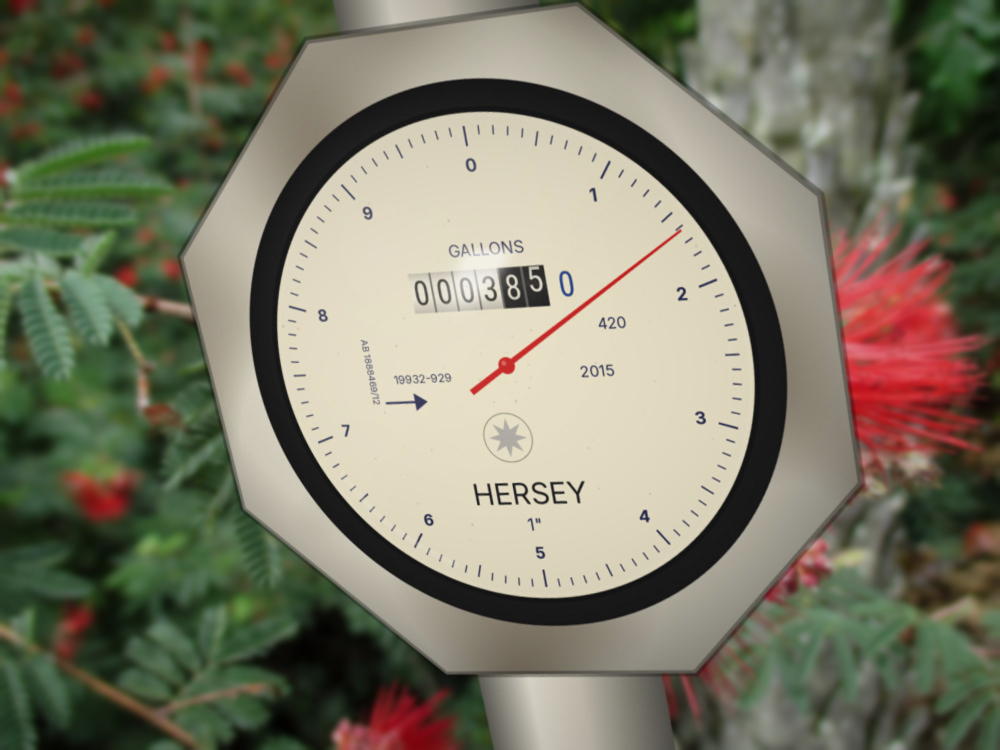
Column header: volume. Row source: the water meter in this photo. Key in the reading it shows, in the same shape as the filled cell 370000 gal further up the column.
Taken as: 3851.6 gal
